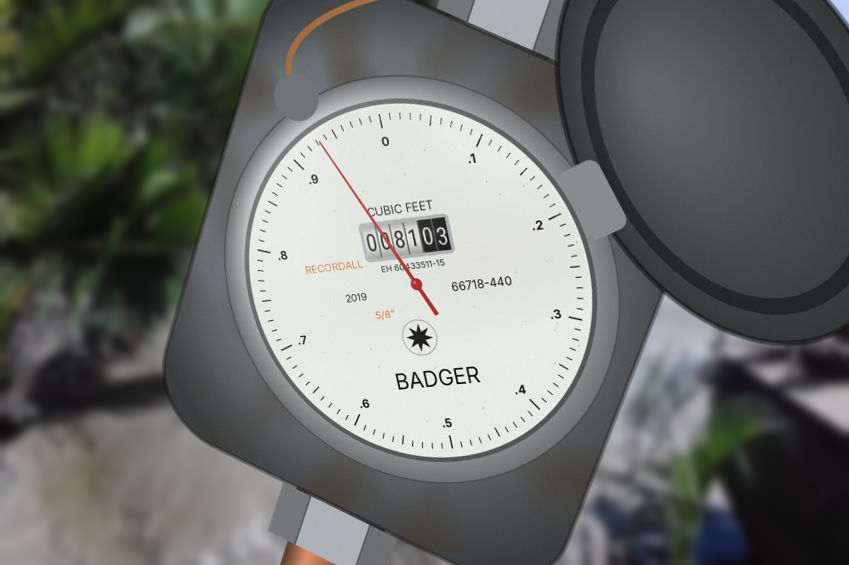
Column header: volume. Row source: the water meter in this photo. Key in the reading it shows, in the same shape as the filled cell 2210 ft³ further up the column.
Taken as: 8102.93 ft³
